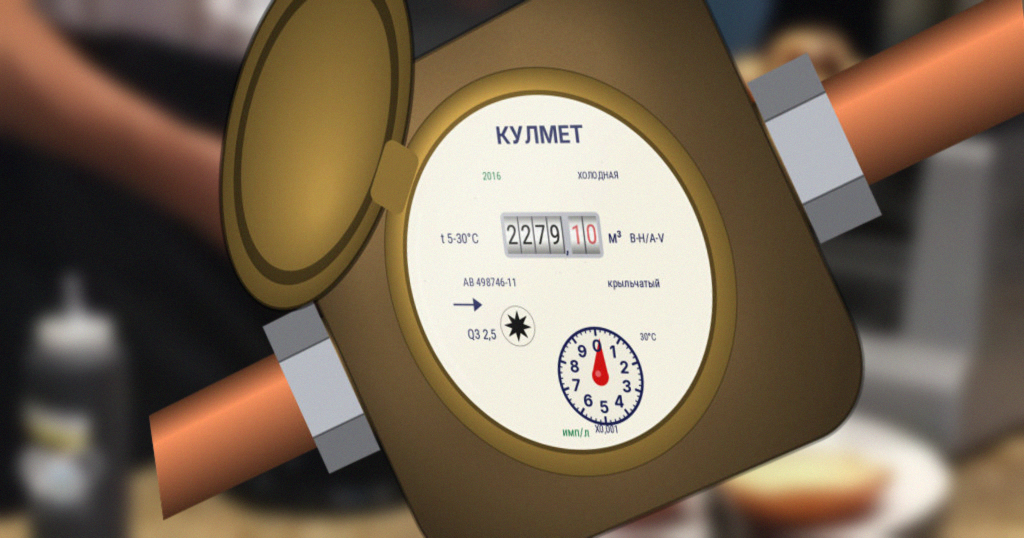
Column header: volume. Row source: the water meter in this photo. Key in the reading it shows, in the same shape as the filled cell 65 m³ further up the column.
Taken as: 2279.100 m³
